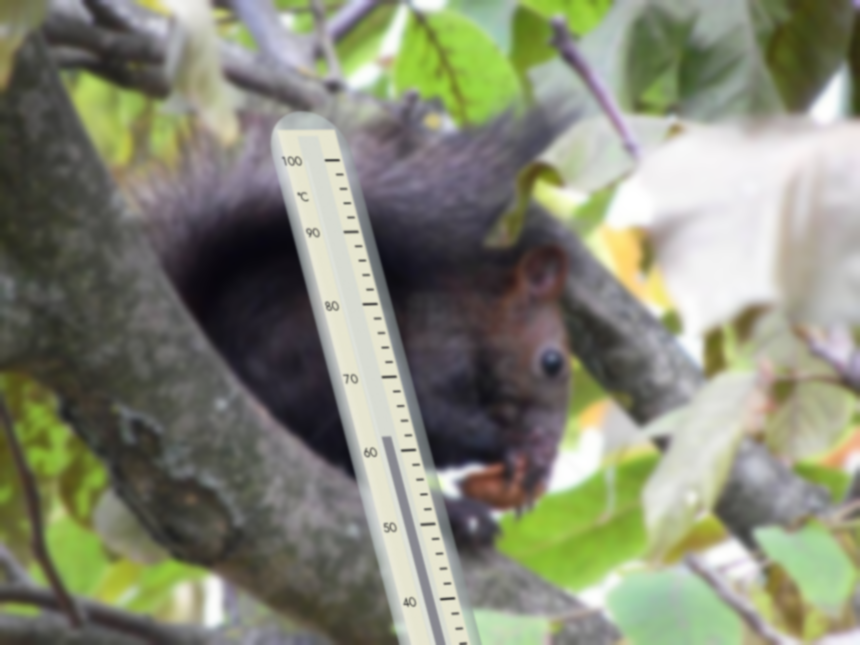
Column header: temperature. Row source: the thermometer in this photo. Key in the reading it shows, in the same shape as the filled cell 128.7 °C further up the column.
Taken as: 62 °C
